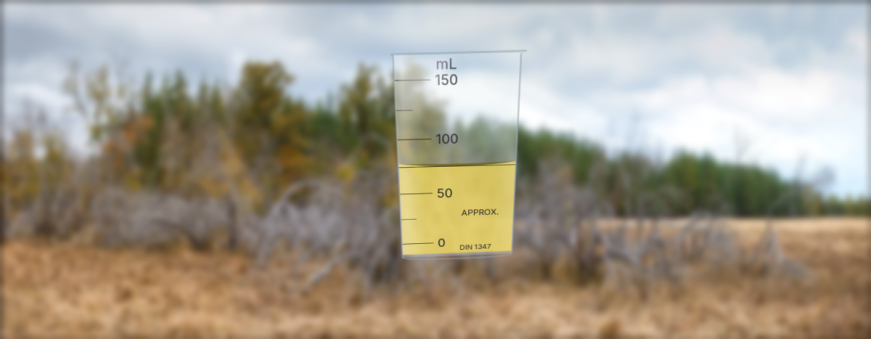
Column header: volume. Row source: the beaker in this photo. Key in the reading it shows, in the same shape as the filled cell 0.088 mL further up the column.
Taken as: 75 mL
